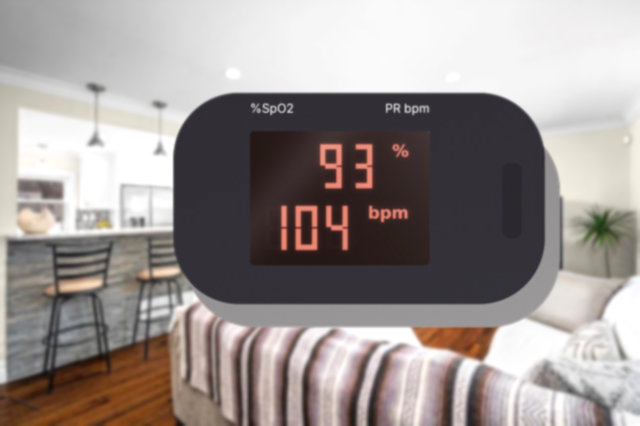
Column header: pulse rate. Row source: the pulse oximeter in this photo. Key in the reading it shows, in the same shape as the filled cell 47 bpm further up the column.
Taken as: 104 bpm
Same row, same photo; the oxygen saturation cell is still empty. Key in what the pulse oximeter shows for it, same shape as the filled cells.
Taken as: 93 %
